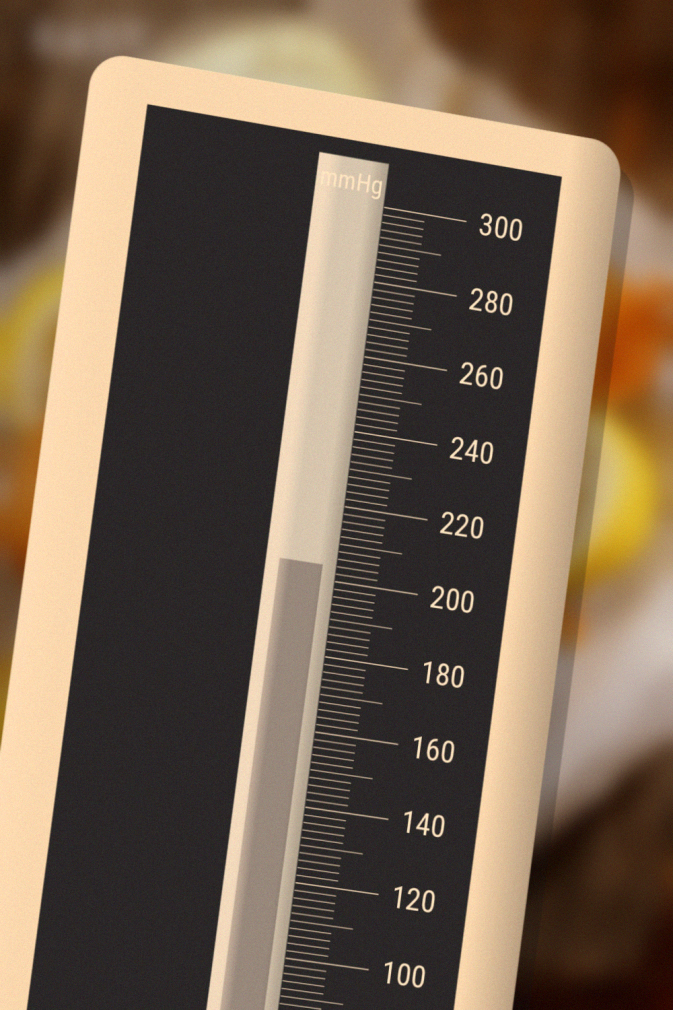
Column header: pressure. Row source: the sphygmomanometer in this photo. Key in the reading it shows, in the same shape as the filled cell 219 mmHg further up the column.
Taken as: 204 mmHg
